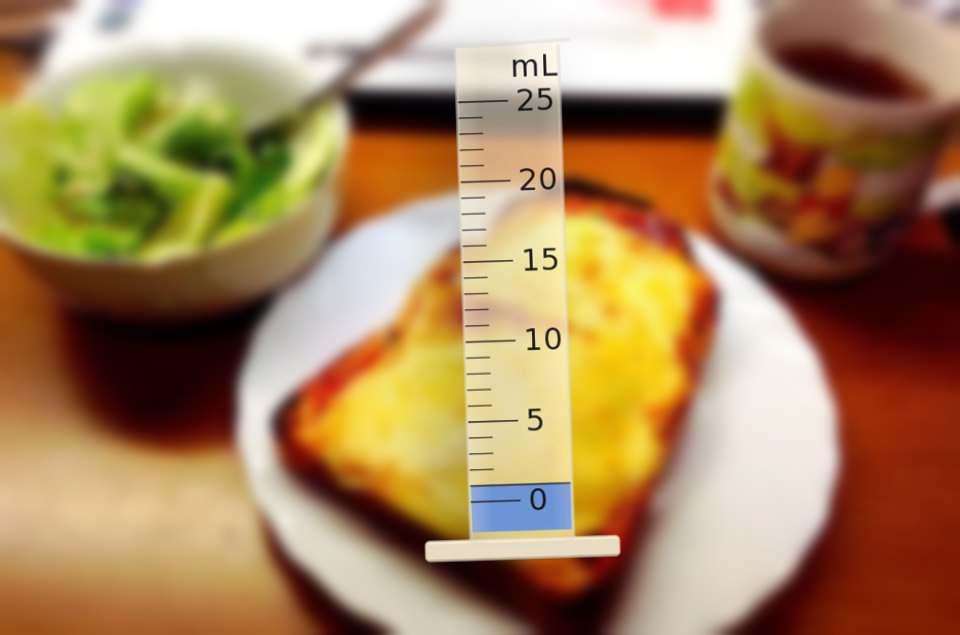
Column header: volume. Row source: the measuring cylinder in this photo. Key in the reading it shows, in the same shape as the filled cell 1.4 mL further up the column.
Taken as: 1 mL
